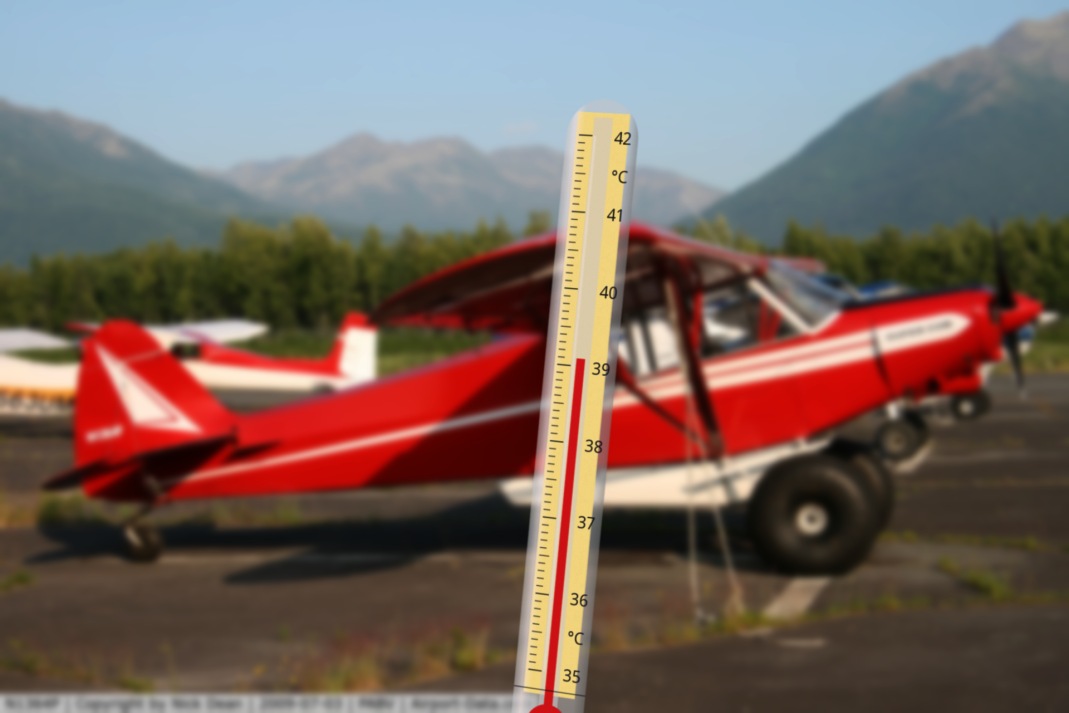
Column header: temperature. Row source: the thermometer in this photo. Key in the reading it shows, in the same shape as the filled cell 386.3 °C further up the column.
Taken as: 39.1 °C
